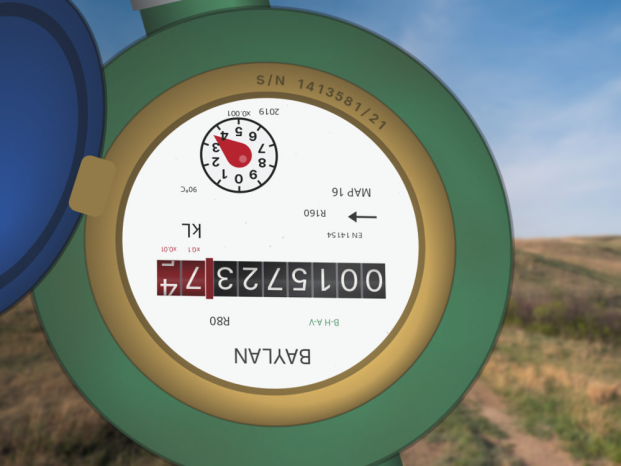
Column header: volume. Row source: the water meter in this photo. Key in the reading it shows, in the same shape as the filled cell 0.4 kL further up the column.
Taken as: 15723.743 kL
